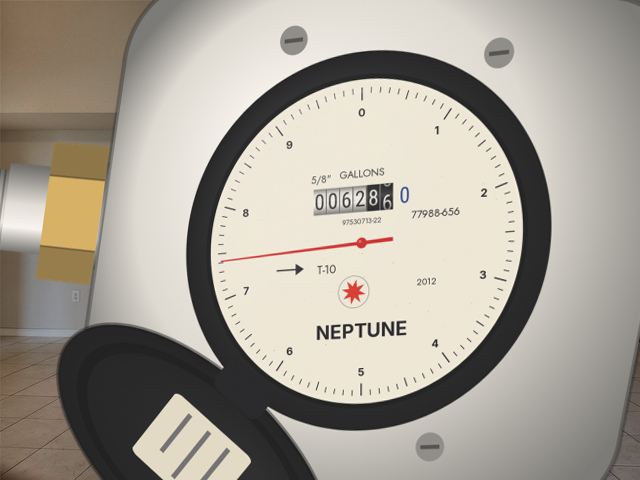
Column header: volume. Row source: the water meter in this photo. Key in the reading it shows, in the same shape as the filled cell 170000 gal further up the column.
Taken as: 62857.4 gal
